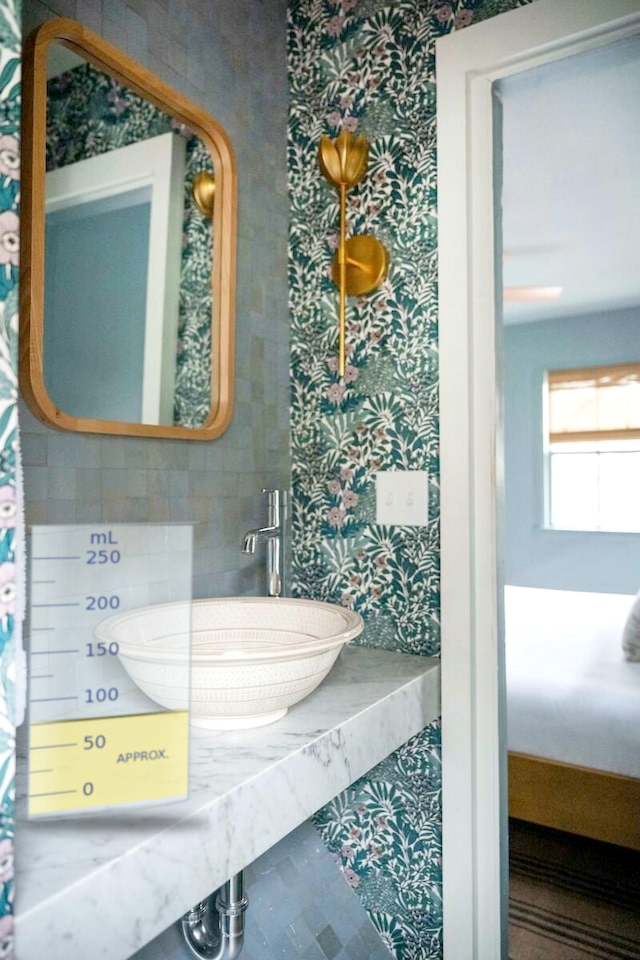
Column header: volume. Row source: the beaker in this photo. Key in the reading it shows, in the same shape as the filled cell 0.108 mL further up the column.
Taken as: 75 mL
